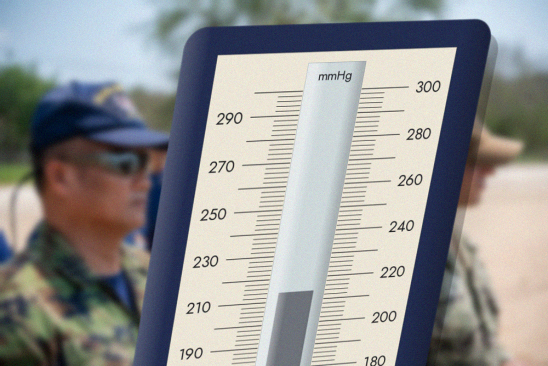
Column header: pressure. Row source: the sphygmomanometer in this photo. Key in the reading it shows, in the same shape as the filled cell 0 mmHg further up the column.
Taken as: 214 mmHg
